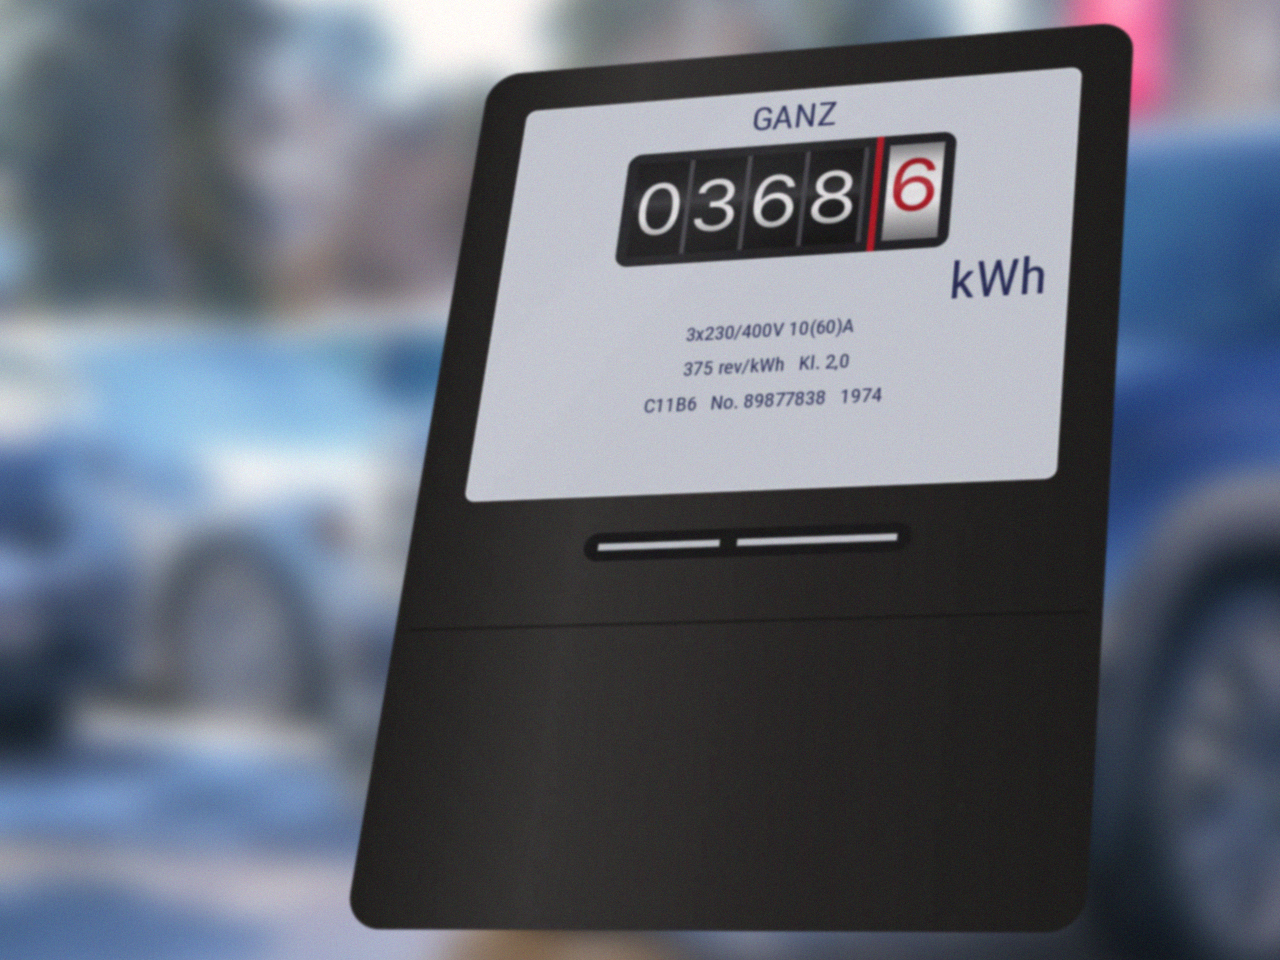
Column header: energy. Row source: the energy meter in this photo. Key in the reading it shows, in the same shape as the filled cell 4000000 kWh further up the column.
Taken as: 368.6 kWh
